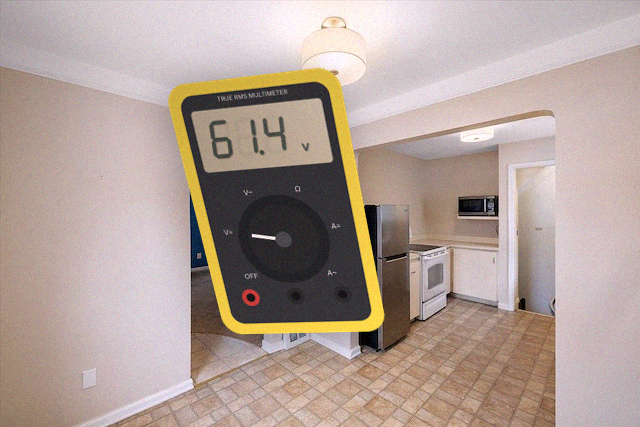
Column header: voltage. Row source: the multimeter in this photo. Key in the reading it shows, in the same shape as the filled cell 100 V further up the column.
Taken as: 61.4 V
